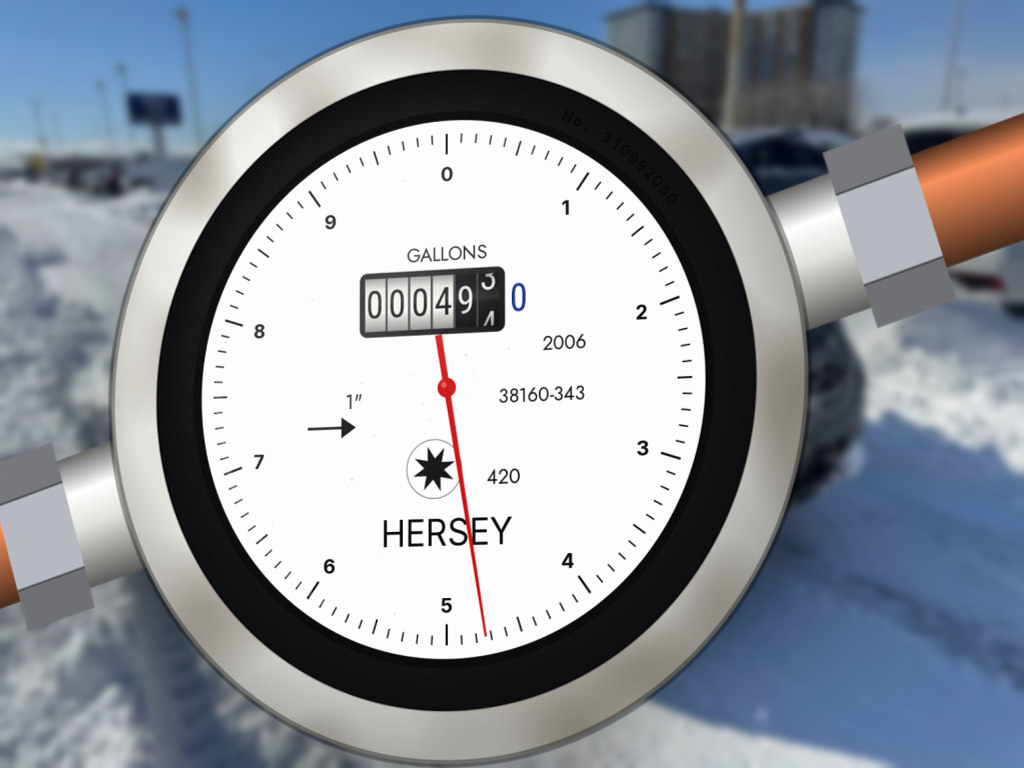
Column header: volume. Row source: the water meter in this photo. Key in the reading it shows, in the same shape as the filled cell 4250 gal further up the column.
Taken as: 4934.7 gal
